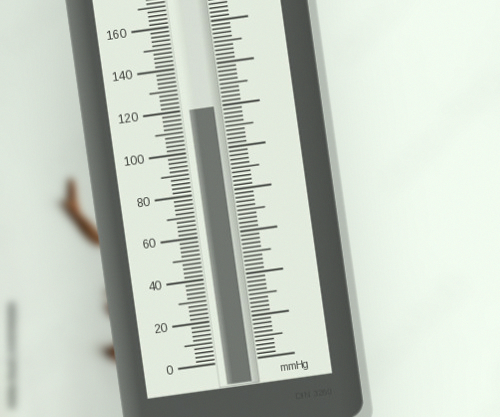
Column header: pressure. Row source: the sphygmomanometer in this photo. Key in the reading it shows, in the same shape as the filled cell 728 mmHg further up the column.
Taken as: 120 mmHg
